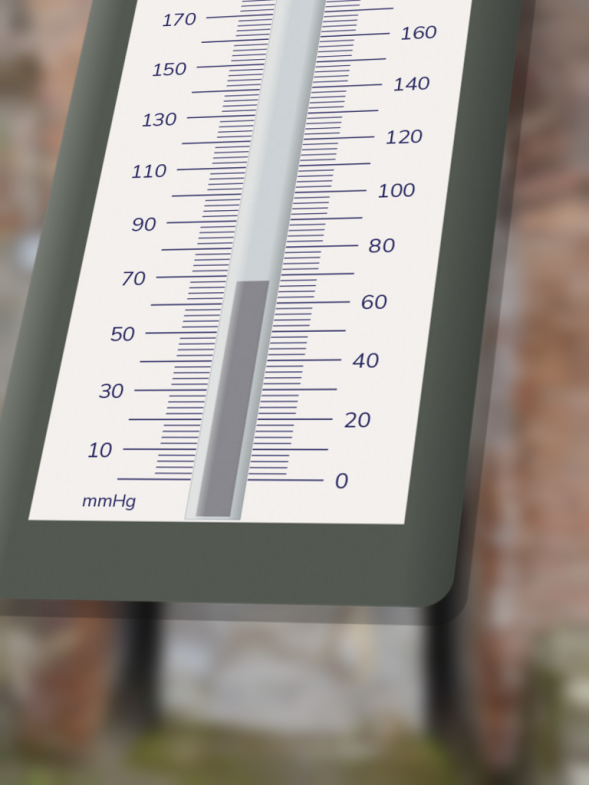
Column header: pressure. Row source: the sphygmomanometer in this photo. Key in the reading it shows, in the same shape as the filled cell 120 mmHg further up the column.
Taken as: 68 mmHg
